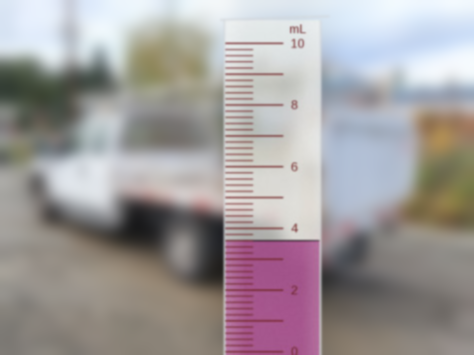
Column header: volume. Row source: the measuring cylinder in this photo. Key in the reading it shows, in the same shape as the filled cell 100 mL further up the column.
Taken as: 3.6 mL
